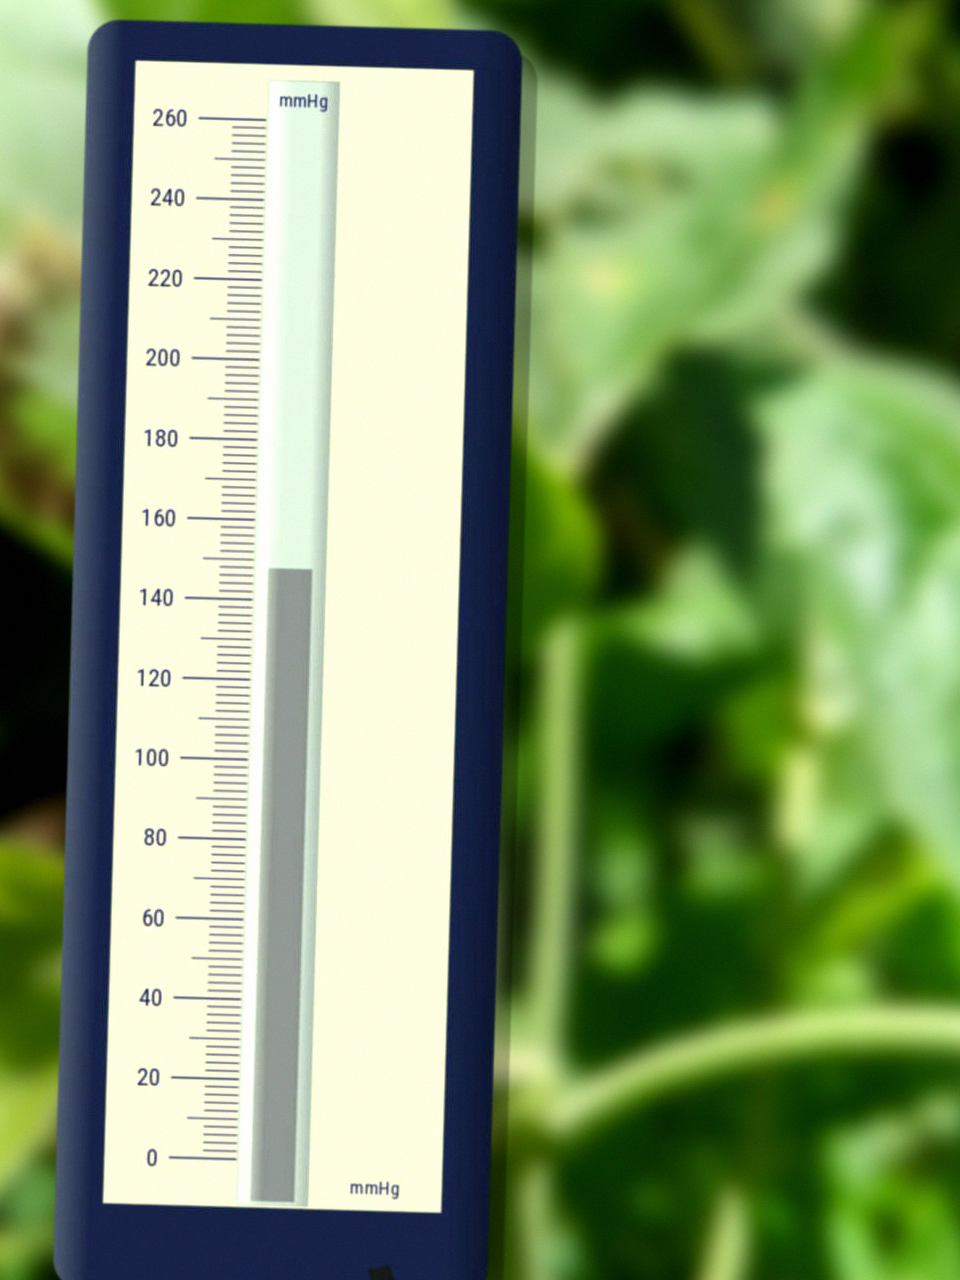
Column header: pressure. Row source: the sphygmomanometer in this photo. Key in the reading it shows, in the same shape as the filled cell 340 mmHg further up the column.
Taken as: 148 mmHg
